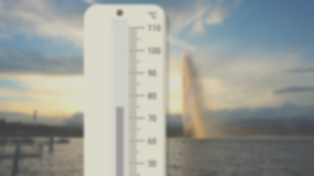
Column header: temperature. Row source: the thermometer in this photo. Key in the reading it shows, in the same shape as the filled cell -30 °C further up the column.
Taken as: 75 °C
